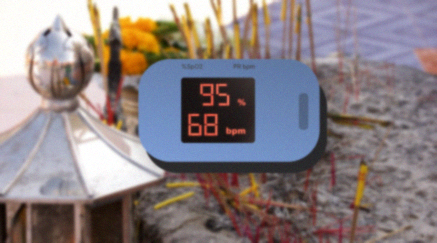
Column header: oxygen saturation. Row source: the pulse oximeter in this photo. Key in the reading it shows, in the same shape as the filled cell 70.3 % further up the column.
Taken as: 95 %
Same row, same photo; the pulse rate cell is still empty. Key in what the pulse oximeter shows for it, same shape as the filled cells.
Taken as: 68 bpm
